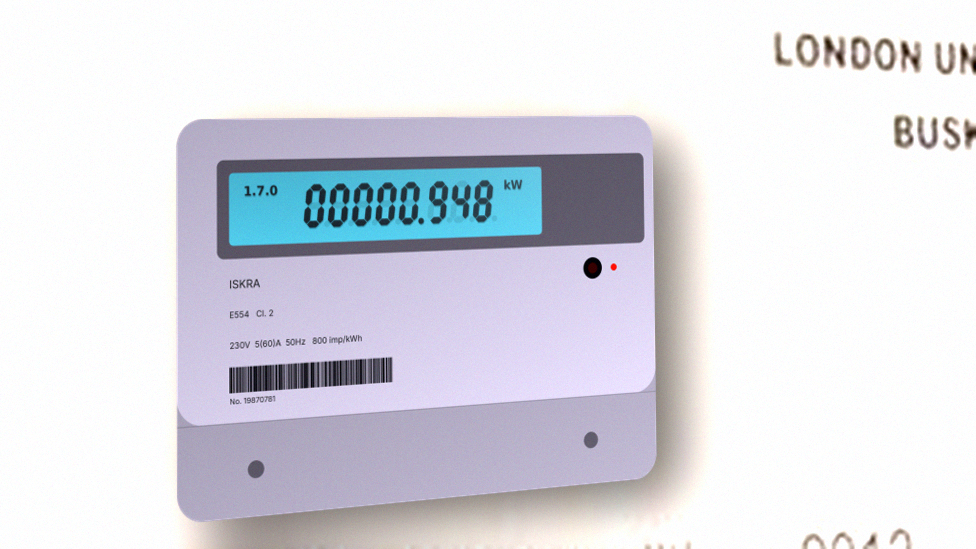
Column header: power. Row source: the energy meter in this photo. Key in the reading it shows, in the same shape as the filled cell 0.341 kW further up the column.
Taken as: 0.948 kW
